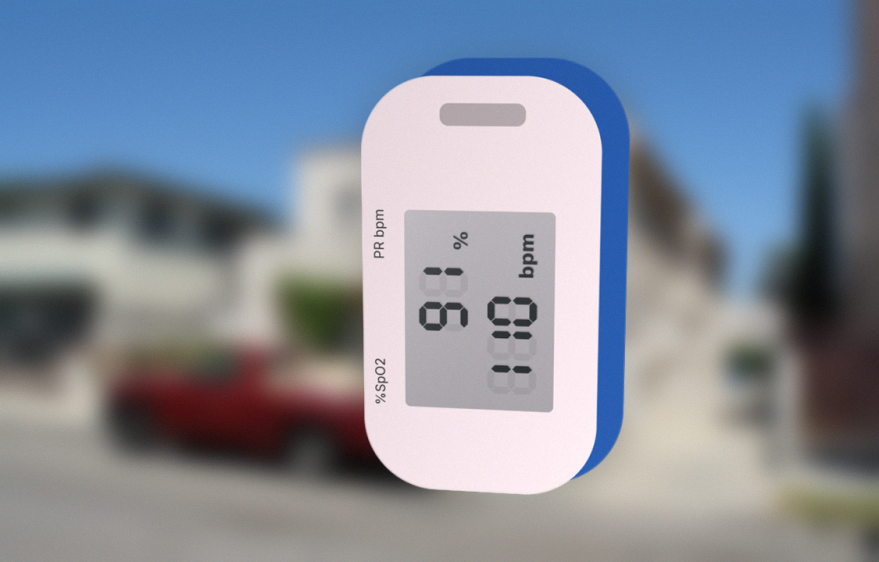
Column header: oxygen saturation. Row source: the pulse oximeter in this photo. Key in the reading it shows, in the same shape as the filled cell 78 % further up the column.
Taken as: 91 %
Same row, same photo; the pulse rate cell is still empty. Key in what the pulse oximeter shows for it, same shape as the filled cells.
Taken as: 110 bpm
